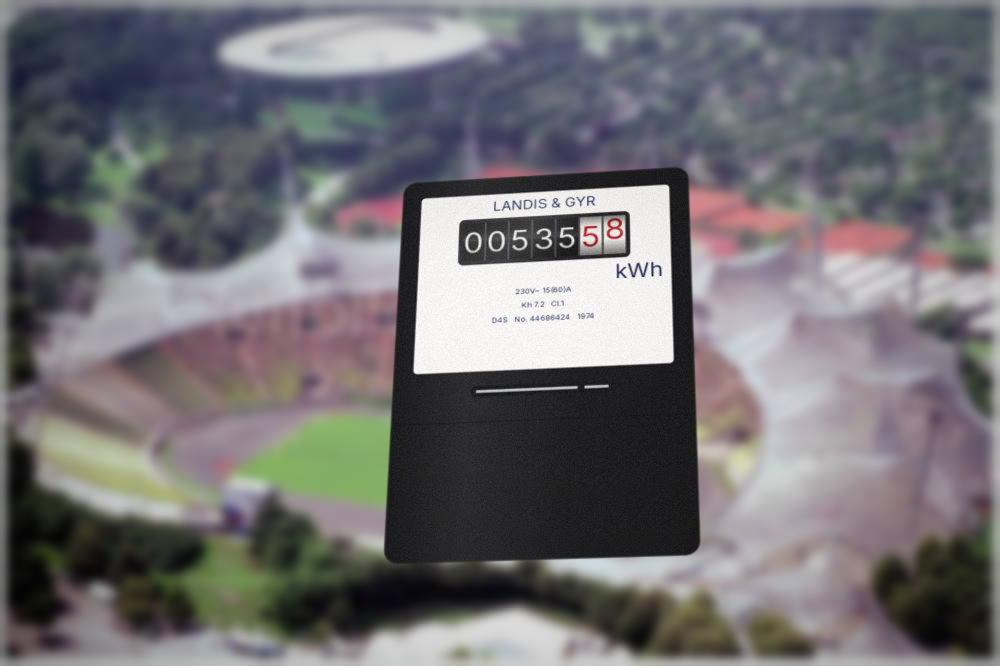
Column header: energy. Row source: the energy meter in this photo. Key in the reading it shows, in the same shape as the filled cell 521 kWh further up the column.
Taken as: 535.58 kWh
